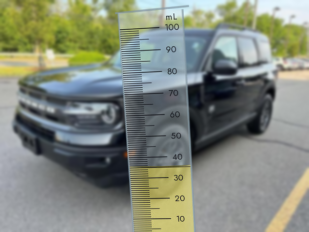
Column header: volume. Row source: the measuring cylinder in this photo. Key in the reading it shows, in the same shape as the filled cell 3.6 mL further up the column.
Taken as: 35 mL
